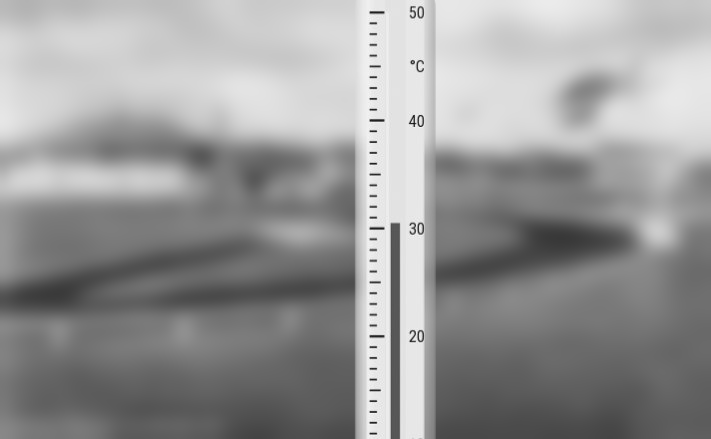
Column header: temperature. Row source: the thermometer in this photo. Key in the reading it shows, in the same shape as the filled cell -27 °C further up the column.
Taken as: 30.5 °C
